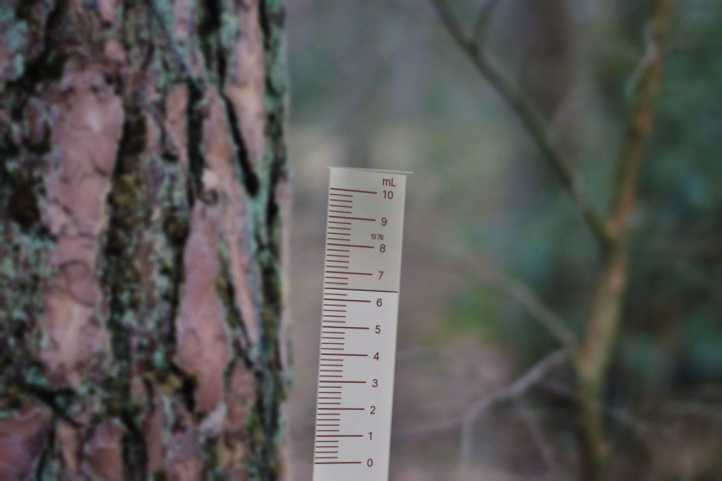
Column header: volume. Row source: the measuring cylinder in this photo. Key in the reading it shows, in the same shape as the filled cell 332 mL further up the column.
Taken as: 6.4 mL
